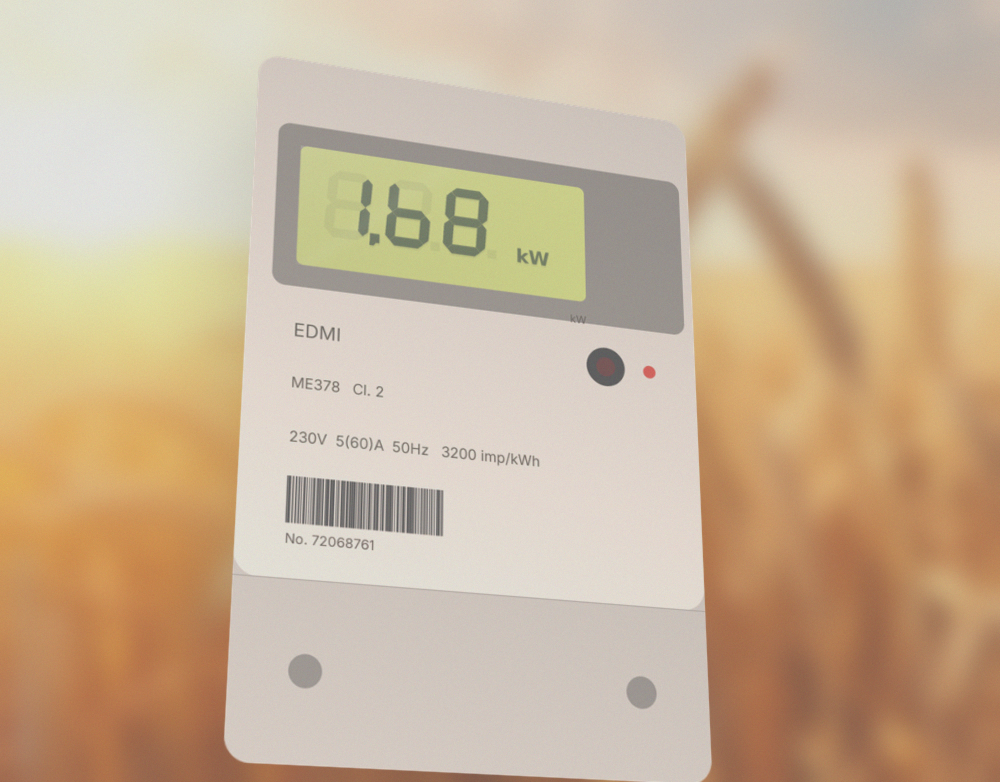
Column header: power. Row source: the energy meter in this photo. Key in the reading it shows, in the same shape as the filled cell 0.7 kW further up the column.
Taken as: 1.68 kW
